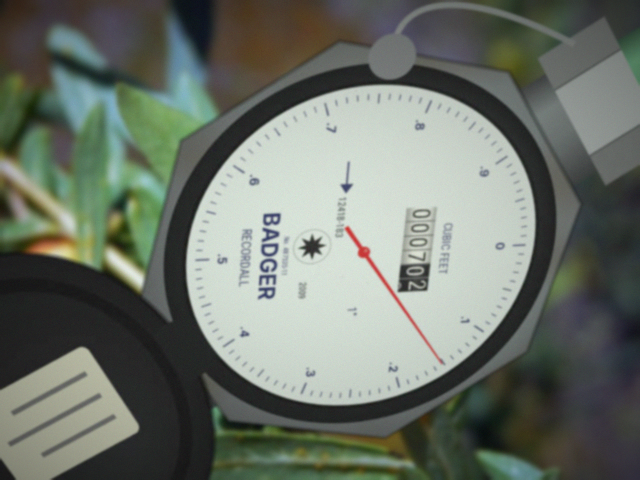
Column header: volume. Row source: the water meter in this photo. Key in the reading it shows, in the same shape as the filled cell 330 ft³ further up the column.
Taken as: 702.15 ft³
